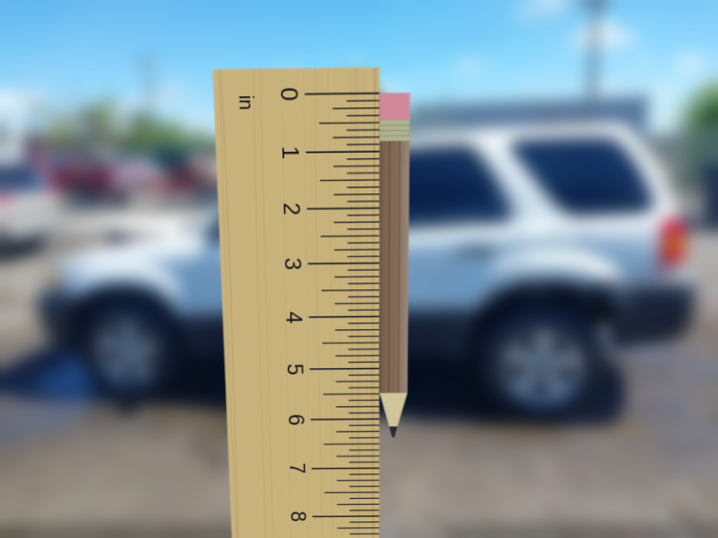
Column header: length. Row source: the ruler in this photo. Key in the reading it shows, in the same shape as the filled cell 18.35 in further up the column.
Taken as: 6.375 in
